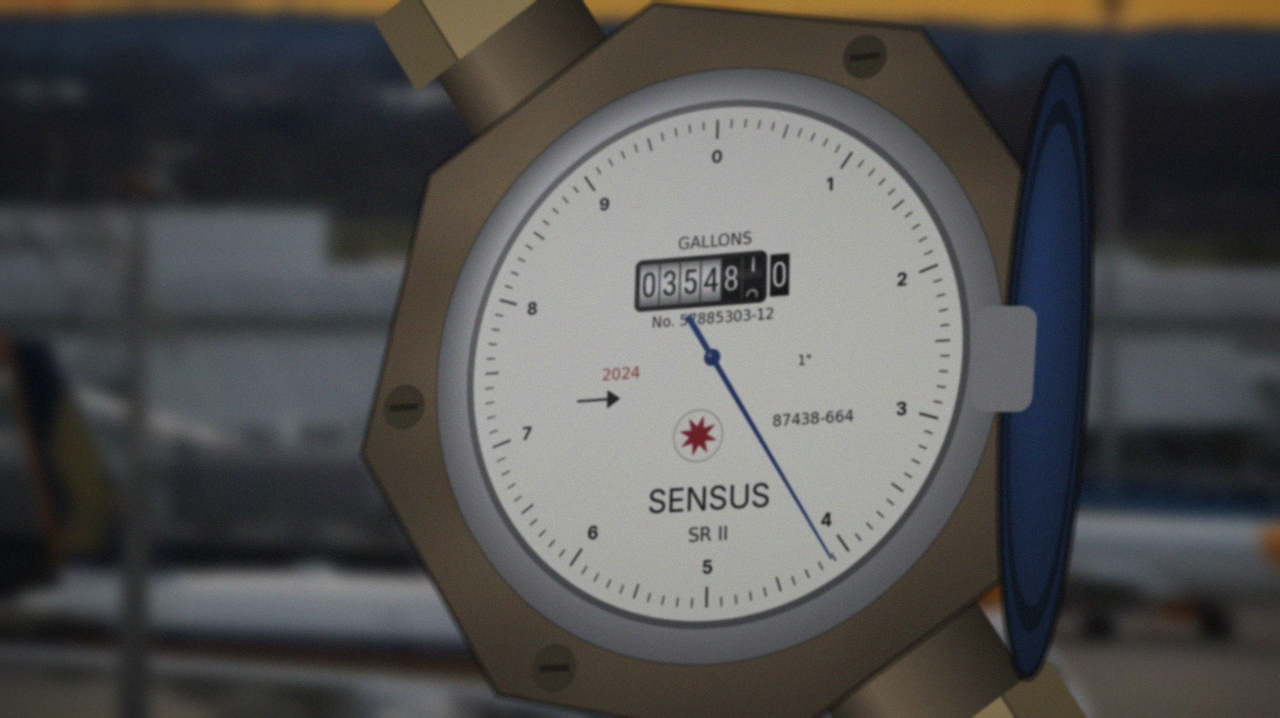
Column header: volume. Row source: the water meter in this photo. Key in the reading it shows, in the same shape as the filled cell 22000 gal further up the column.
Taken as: 354814.1 gal
